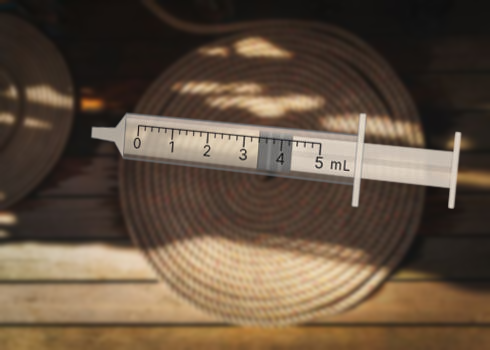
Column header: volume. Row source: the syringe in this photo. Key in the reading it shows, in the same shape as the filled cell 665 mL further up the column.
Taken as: 3.4 mL
